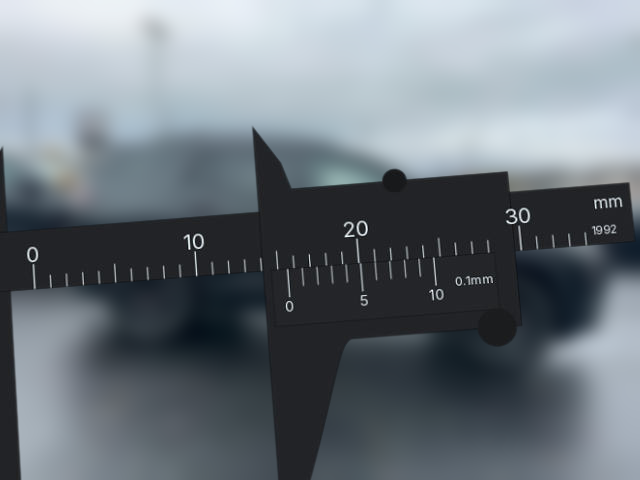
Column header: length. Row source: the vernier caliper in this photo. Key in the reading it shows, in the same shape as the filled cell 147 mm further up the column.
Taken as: 15.6 mm
